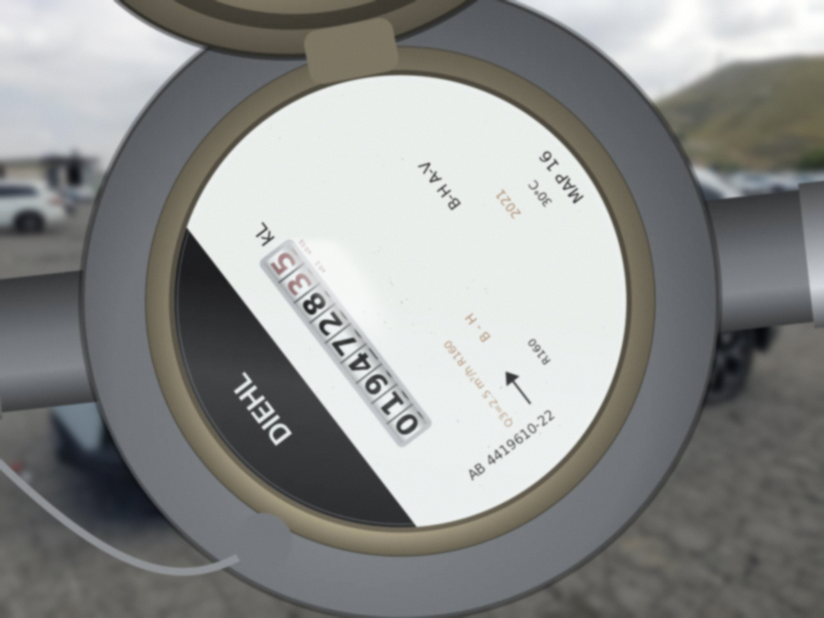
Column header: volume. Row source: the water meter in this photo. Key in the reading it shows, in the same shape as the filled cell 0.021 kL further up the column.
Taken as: 194728.35 kL
